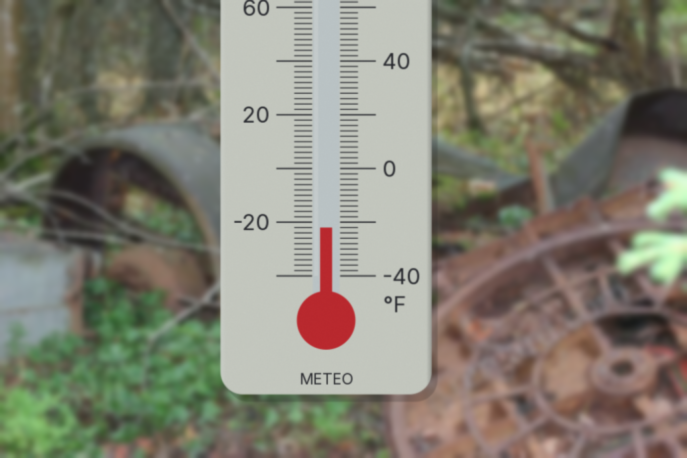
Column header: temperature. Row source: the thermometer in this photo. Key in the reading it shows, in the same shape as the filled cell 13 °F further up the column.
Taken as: -22 °F
